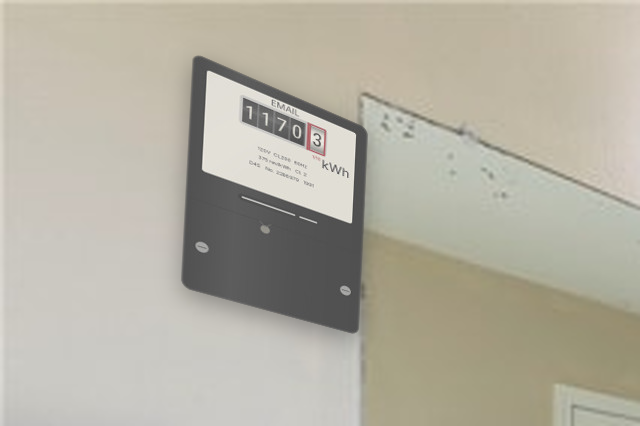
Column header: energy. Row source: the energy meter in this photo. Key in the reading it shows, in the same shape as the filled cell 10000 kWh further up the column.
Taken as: 1170.3 kWh
